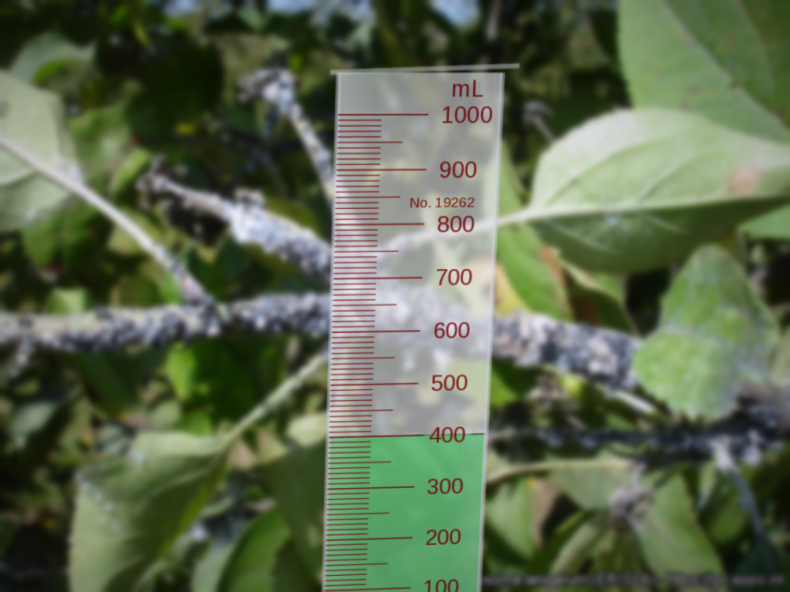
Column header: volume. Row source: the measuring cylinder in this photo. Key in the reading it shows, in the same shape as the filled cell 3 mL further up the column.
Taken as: 400 mL
